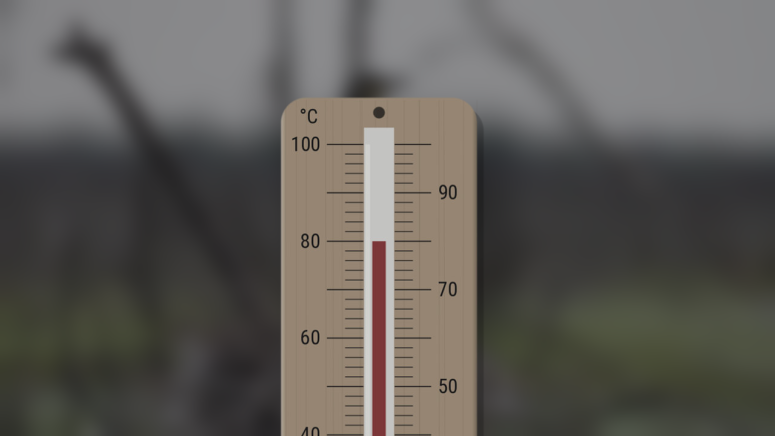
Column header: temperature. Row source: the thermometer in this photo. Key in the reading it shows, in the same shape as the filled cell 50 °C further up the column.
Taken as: 80 °C
